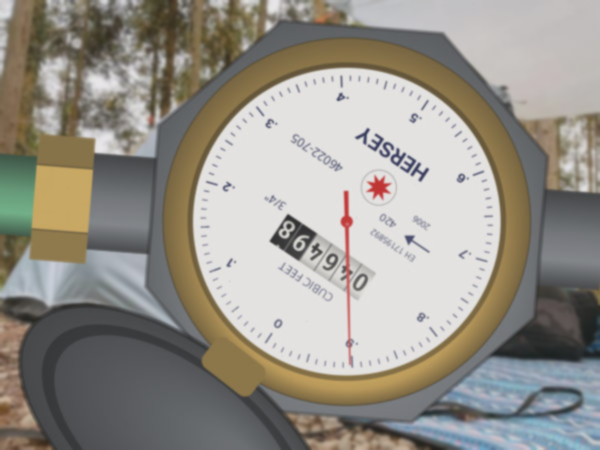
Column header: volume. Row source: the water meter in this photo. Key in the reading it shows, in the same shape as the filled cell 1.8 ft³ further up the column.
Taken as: 46497.90 ft³
